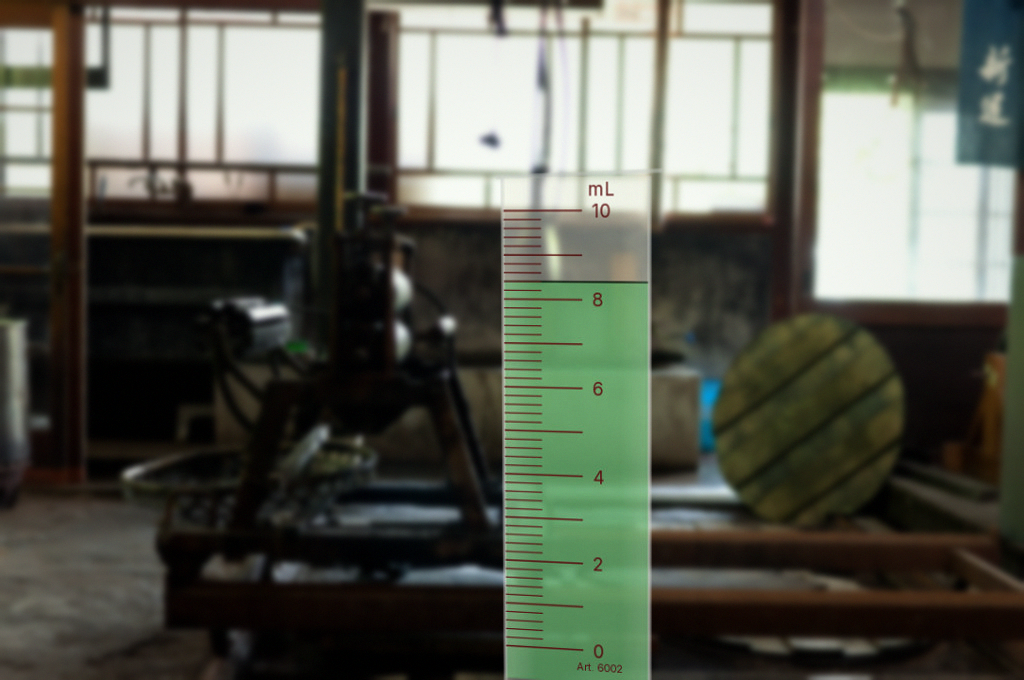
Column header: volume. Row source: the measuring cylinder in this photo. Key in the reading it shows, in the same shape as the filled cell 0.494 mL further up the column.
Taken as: 8.4 mL
